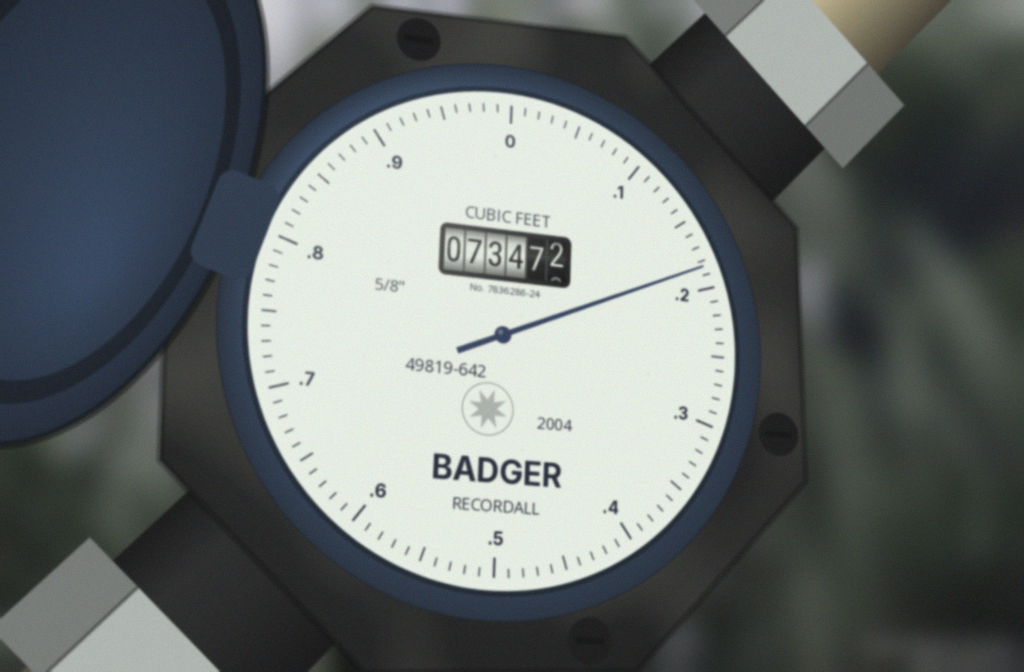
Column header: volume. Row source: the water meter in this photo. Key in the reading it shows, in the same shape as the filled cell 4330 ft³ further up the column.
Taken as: 73472.18 ft³
